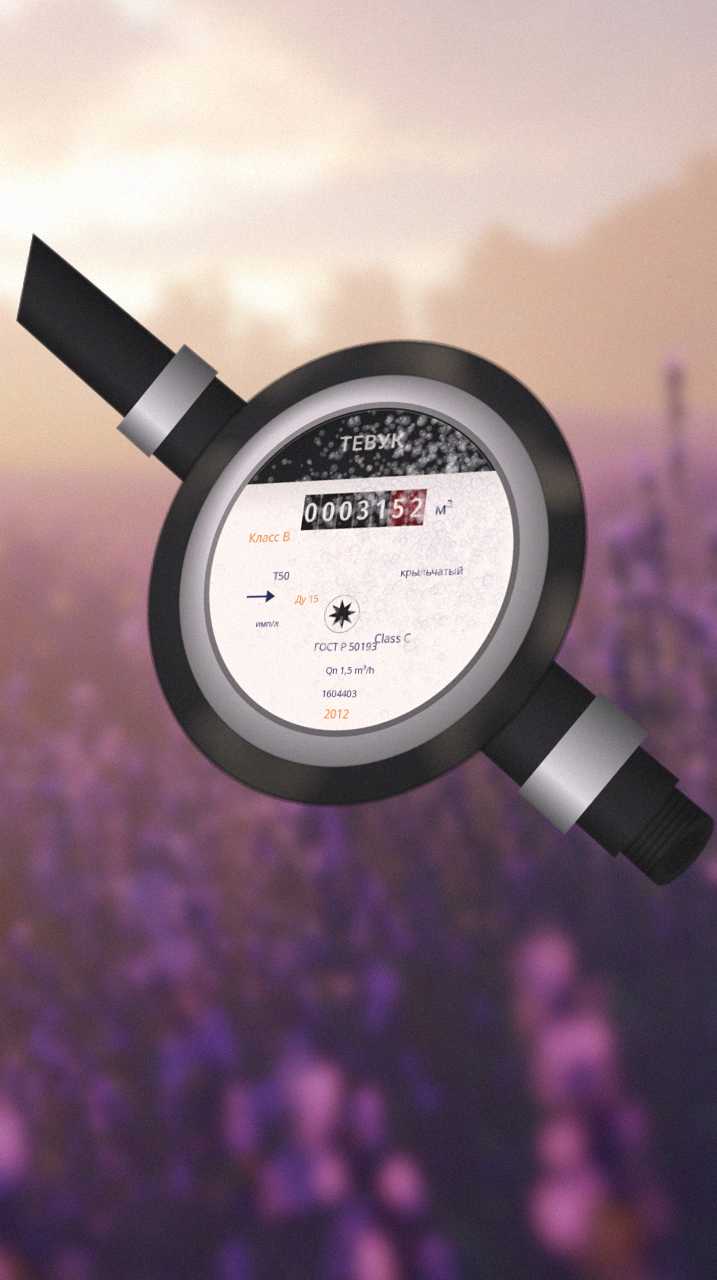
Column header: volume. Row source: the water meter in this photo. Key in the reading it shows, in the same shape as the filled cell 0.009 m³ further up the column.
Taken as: 31.52 m³
